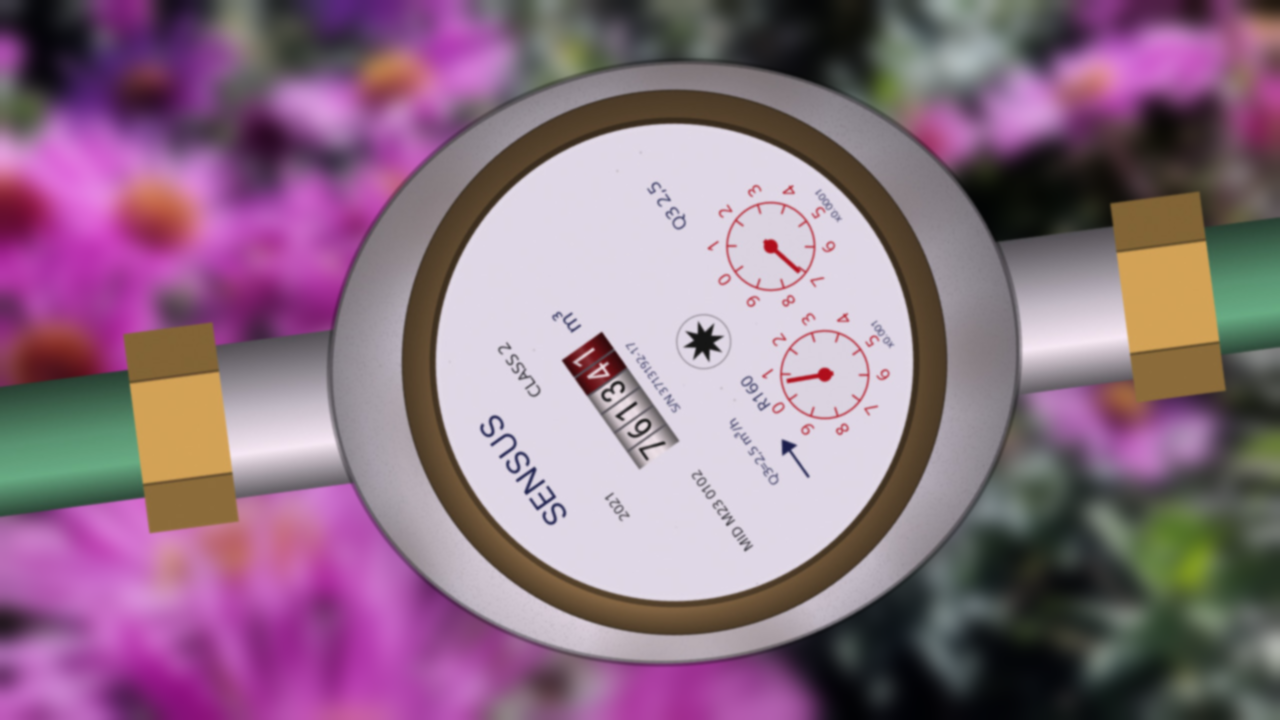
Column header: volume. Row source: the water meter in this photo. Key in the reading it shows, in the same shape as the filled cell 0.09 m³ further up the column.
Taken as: 7613.4107 m³
